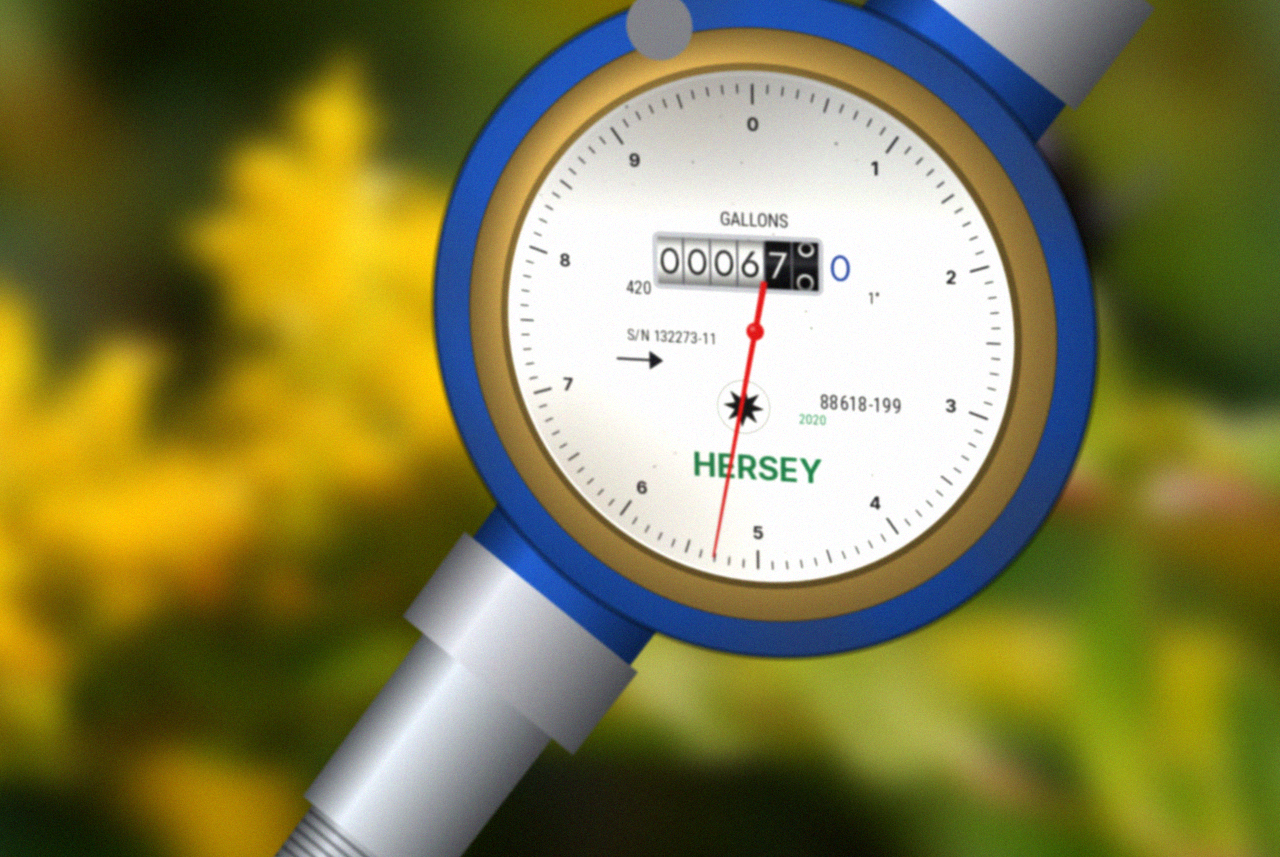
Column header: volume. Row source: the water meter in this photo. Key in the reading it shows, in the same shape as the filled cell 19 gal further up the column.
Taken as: 6785.3 gal
